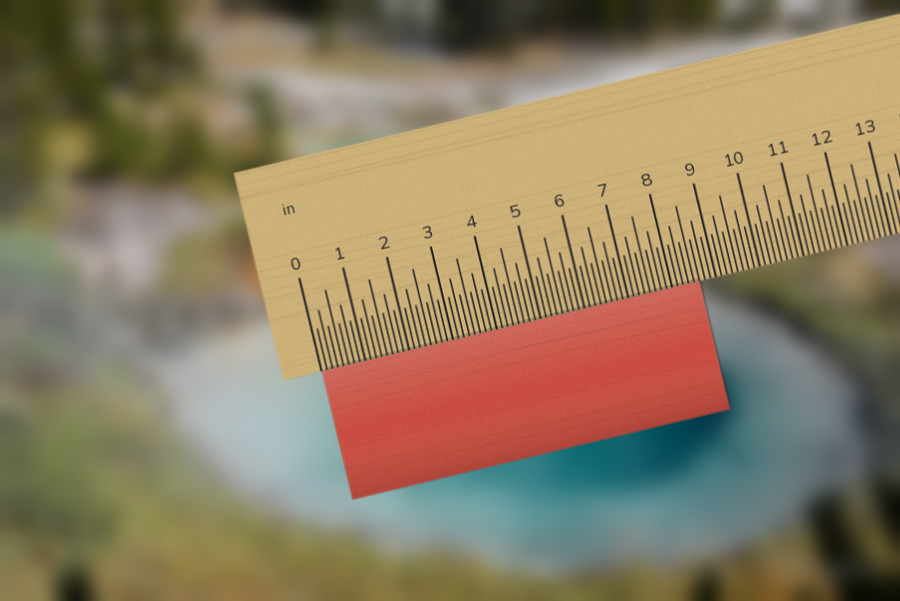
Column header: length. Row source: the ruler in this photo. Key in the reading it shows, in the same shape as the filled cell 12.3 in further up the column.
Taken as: 8.625 in
